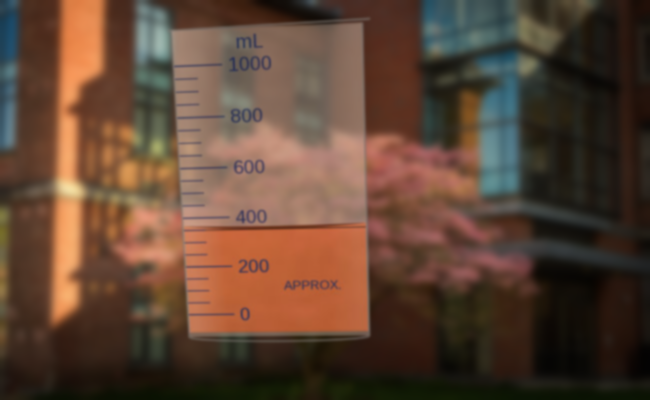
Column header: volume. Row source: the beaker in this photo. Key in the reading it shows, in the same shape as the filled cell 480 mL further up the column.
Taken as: 350 mL
